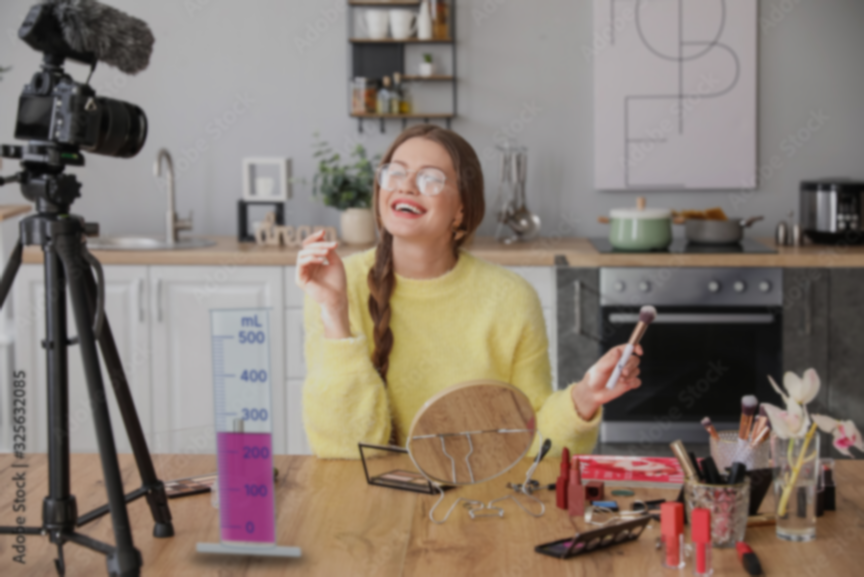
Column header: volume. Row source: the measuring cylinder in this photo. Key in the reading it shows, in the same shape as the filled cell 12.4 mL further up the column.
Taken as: 250 mL
